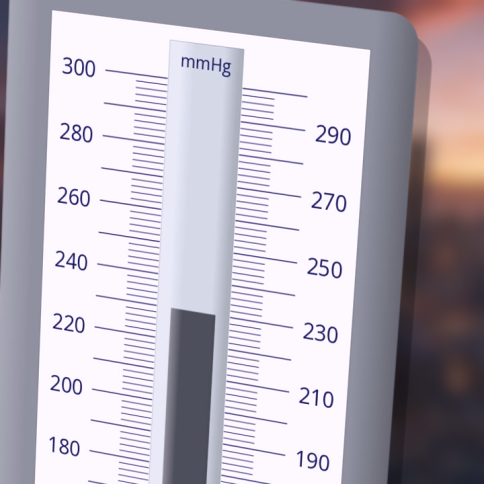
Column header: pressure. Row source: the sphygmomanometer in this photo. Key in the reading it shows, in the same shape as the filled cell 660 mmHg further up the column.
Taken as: 230 mmHg
